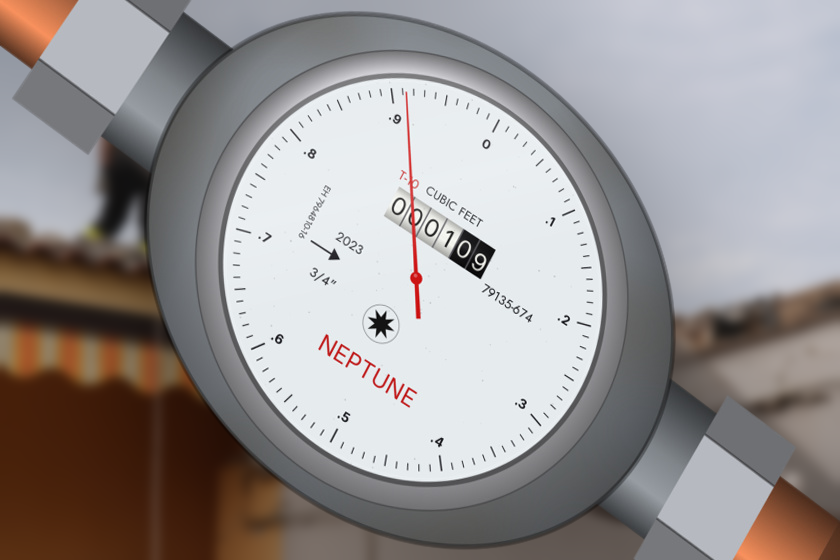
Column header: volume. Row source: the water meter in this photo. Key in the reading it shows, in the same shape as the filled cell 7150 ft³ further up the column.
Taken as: 108.91 ft³
